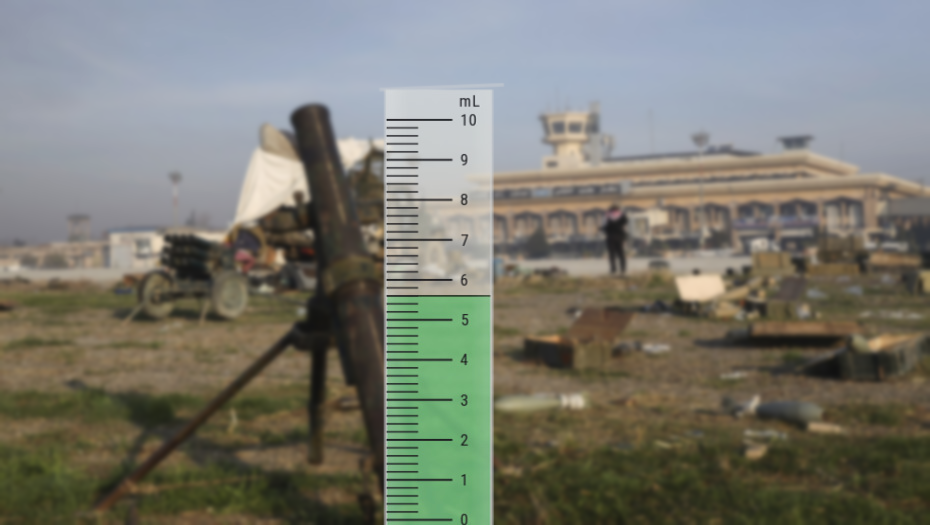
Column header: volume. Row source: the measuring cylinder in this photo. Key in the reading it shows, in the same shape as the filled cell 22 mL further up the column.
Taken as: 5.6 mL
